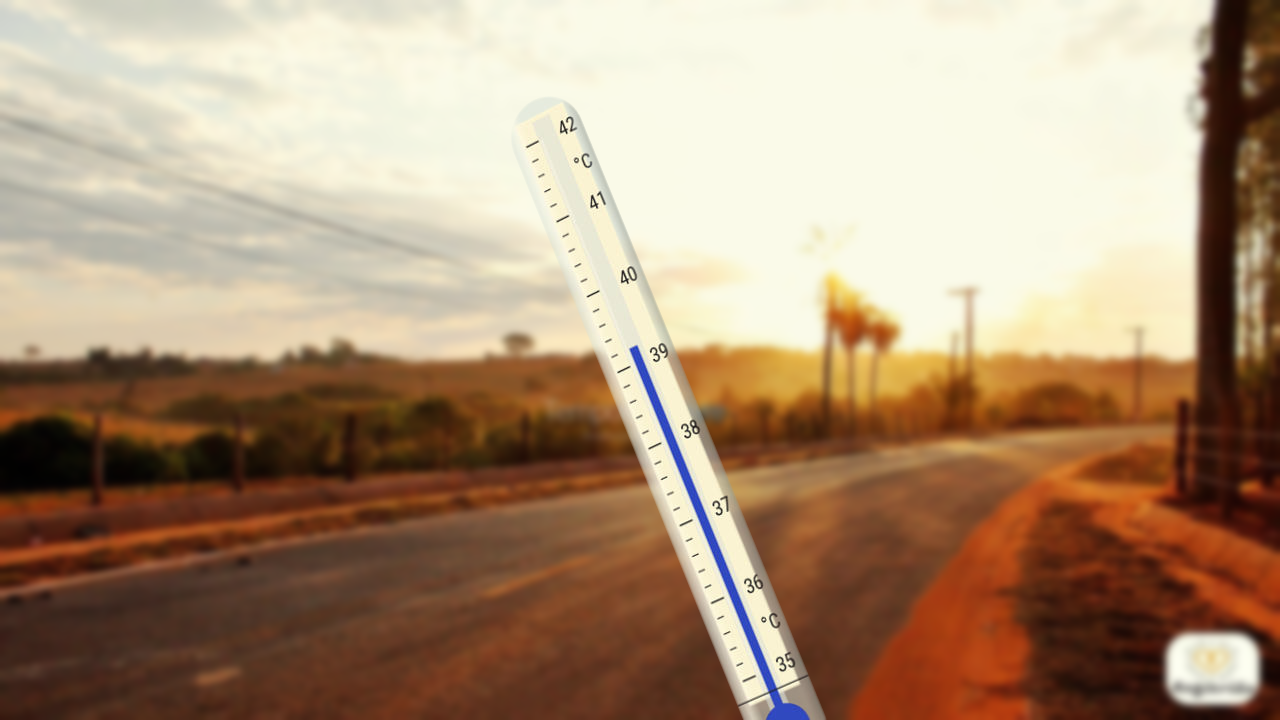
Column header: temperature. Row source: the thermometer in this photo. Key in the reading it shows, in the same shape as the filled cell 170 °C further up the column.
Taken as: 39.2 °C
